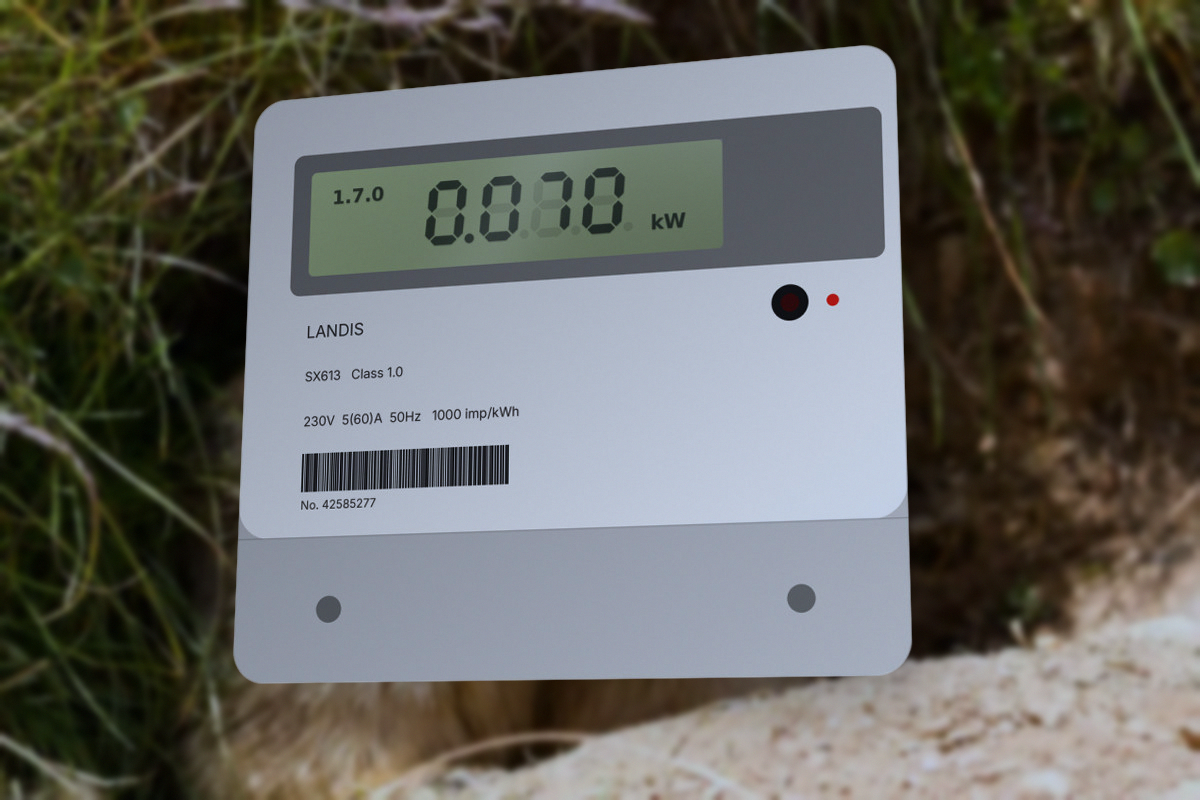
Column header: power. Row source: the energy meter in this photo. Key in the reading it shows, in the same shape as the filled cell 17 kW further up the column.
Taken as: 0.070 kW
